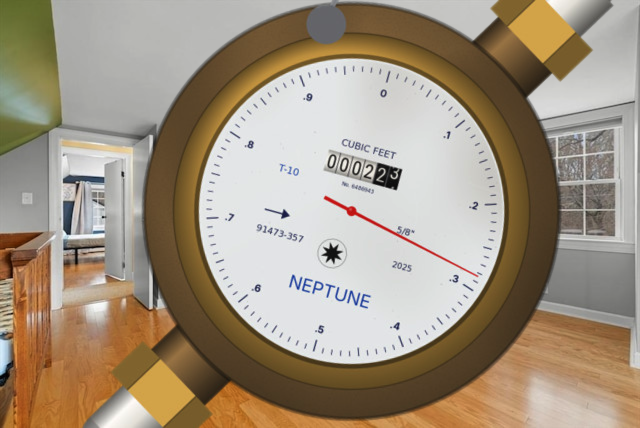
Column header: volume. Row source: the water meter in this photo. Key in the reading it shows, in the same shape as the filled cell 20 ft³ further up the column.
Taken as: 223.28 ft³
